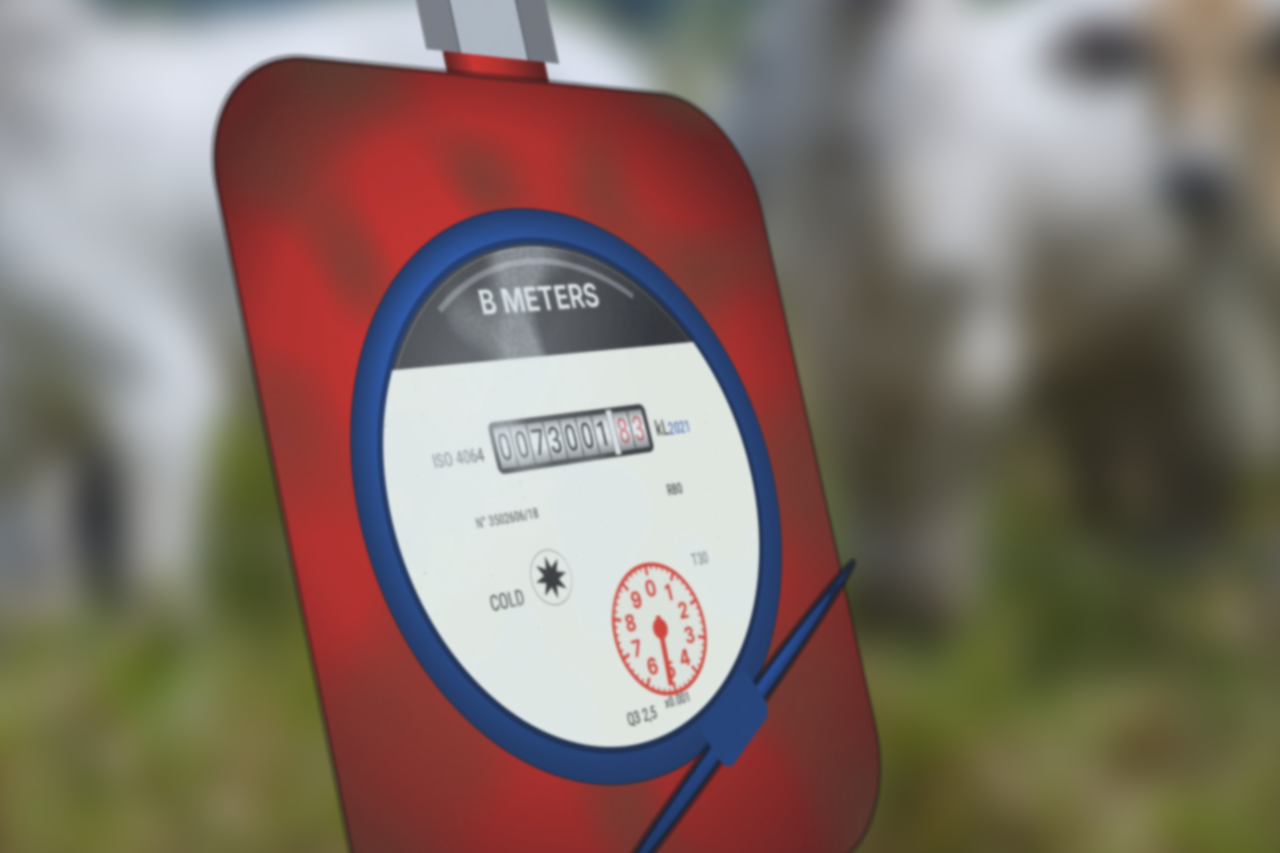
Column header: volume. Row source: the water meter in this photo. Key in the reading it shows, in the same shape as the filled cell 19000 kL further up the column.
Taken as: 73001.835 kL
